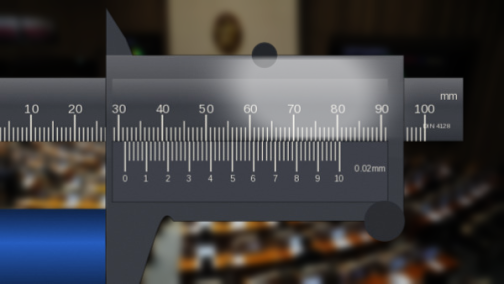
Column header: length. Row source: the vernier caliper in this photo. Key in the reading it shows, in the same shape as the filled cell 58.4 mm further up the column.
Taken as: 31.5 mm
